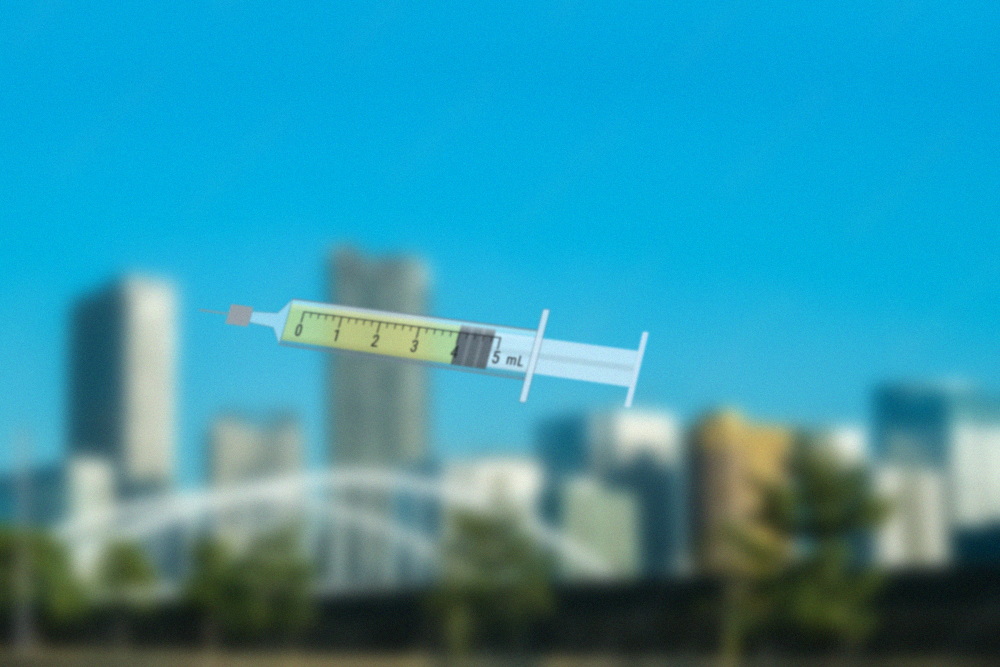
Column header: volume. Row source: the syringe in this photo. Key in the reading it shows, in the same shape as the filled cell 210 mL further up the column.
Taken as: 4 mL
